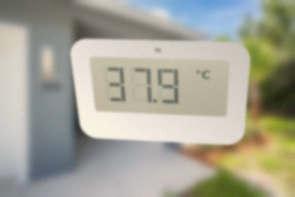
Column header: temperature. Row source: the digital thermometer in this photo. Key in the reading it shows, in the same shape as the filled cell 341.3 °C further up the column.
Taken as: 37.9 °C
